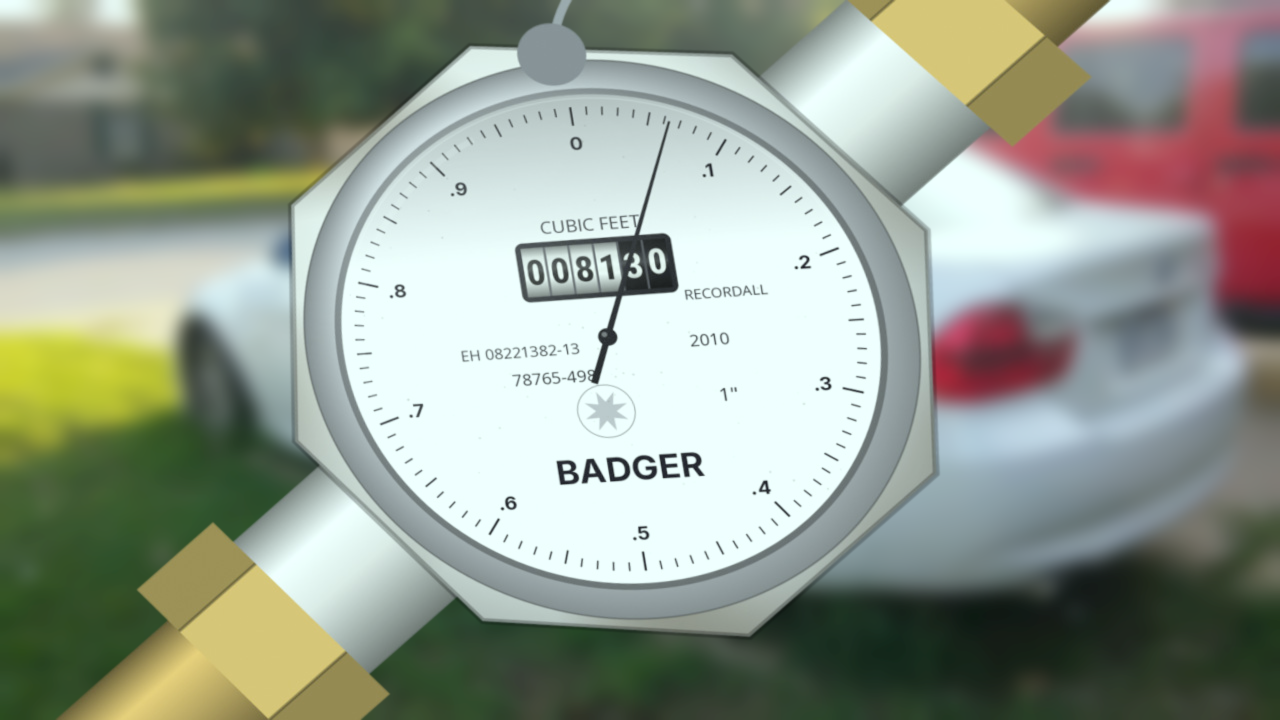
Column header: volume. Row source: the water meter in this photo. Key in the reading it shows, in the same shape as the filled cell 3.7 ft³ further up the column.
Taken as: 8130.06 ft³
